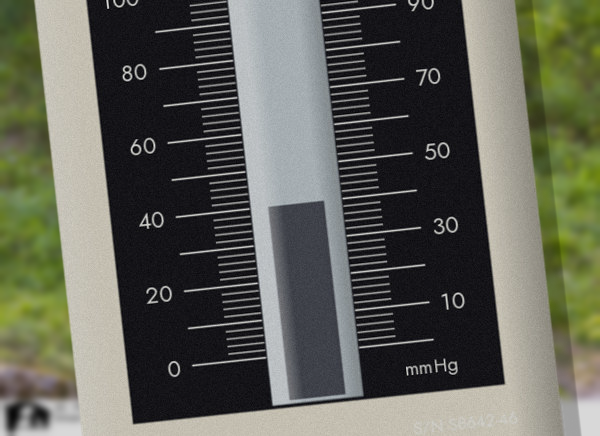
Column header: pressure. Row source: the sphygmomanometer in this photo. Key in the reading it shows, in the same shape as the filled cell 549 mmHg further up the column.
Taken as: 40 mmHg
